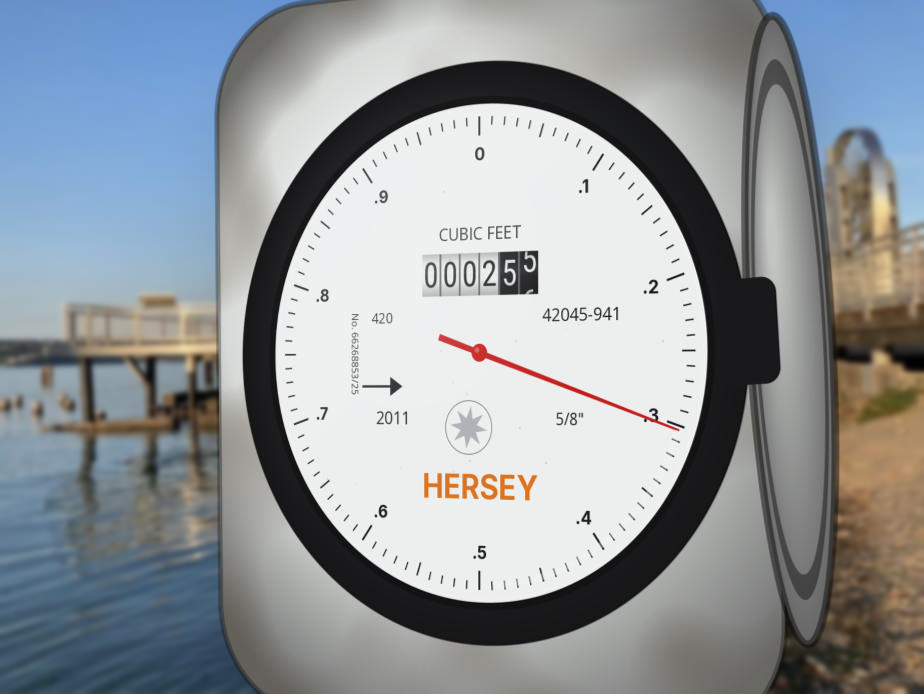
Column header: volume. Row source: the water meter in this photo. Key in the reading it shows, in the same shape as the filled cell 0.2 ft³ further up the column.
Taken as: 255.30 ft³
